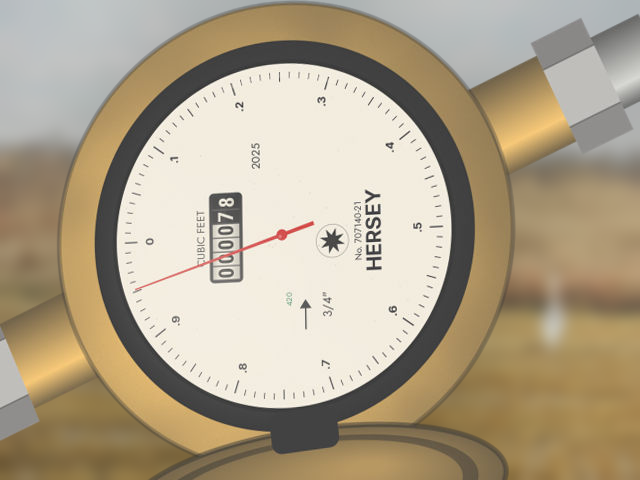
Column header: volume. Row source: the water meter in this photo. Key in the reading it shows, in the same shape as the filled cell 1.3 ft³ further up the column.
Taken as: 77.95 ft³
